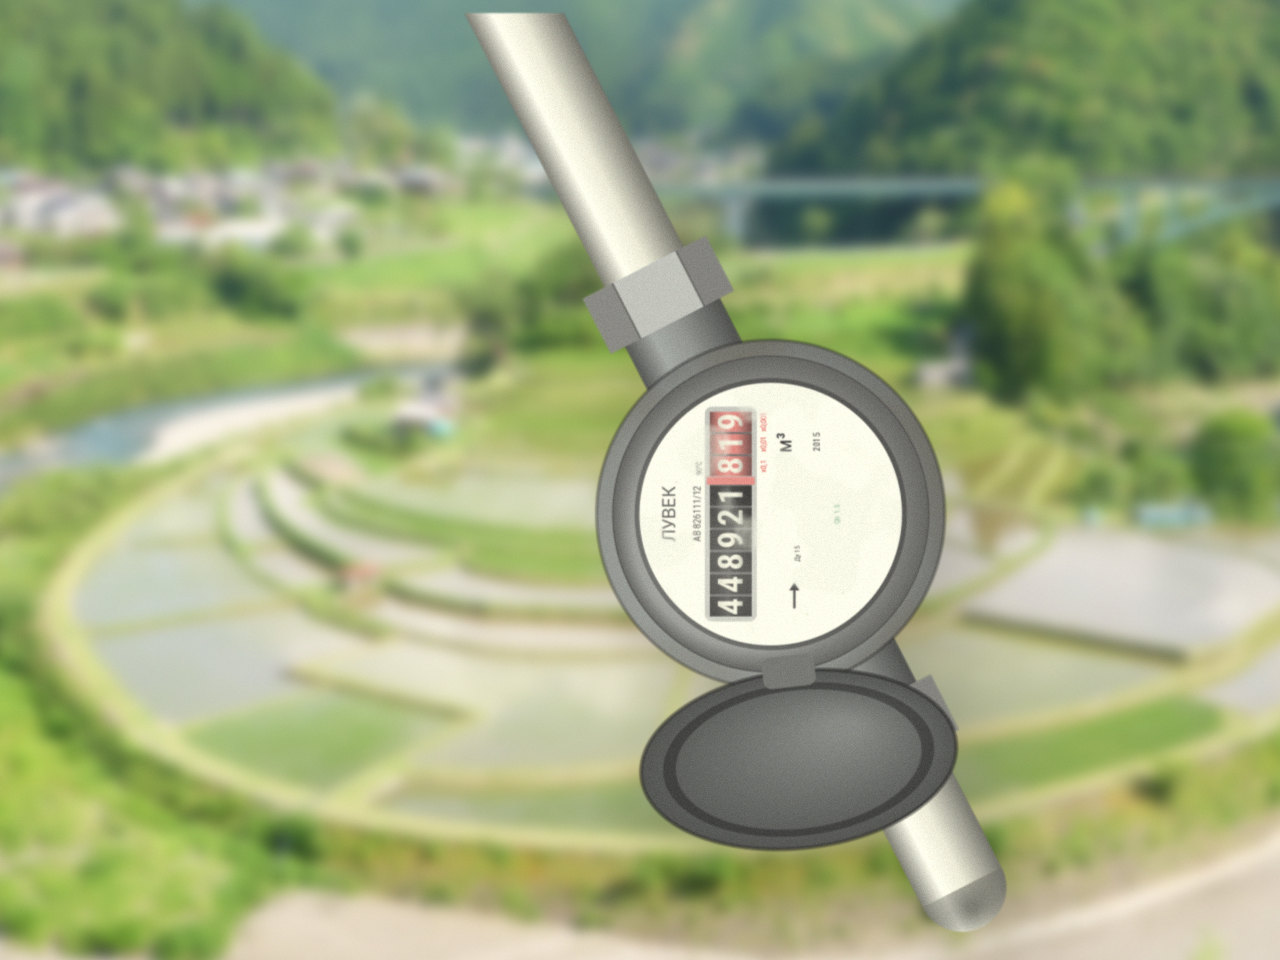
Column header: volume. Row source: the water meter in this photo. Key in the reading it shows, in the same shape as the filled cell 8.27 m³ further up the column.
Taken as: 448921.819 m³
